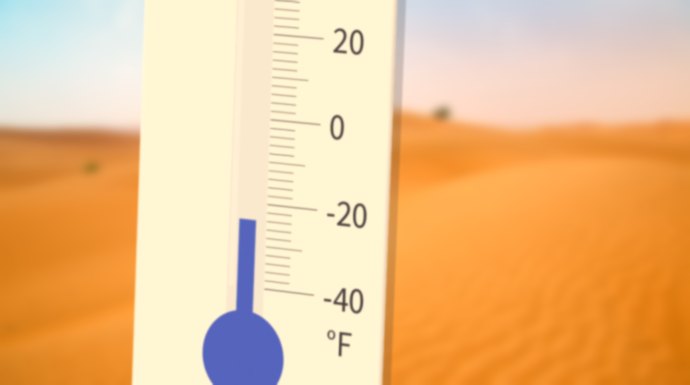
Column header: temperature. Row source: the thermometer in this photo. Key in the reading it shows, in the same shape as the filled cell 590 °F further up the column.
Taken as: -24 °F
